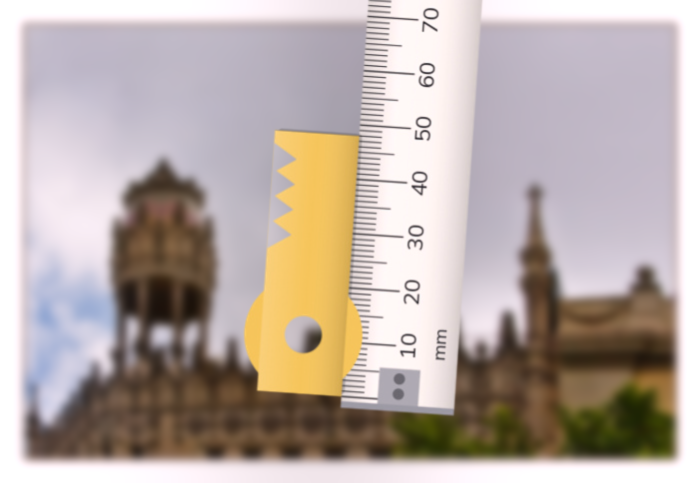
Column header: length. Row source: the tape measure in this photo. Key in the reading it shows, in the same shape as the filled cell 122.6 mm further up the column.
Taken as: 48 mm
